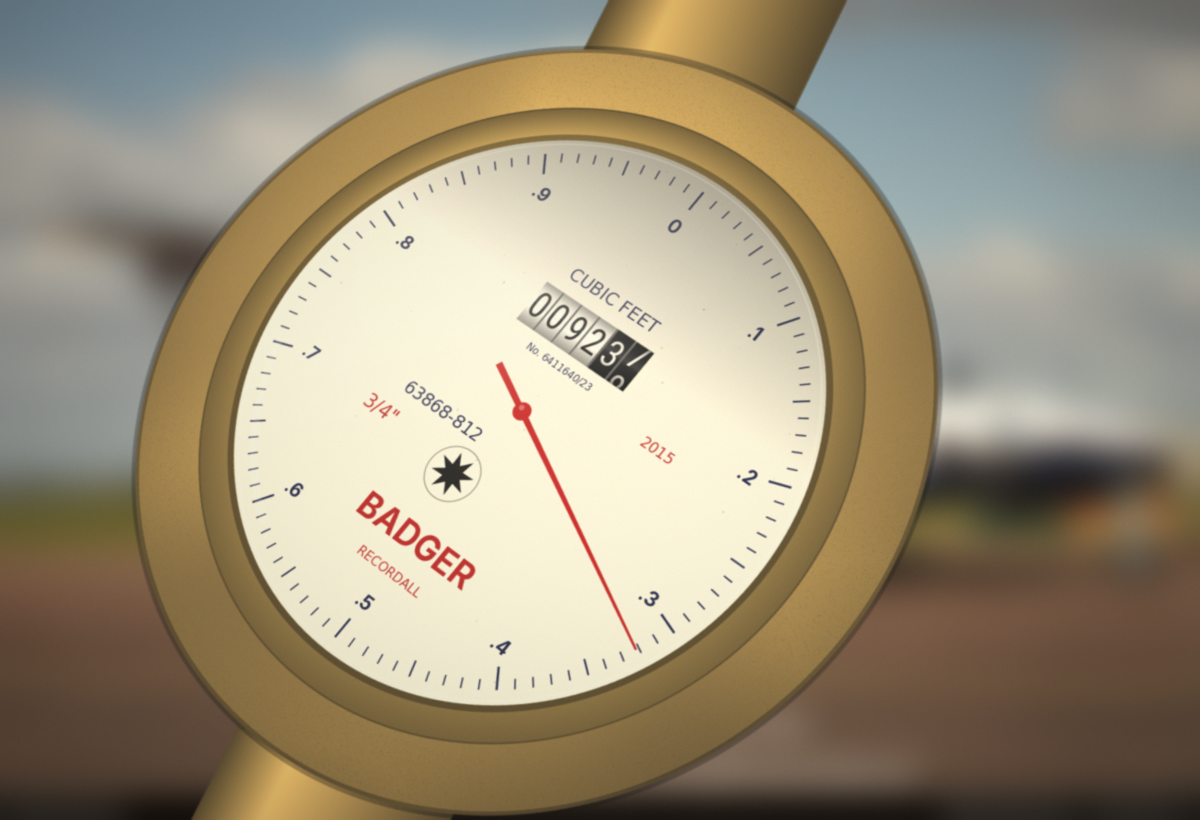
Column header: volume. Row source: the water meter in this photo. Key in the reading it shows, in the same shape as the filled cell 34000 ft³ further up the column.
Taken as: 9237.32 ft³
